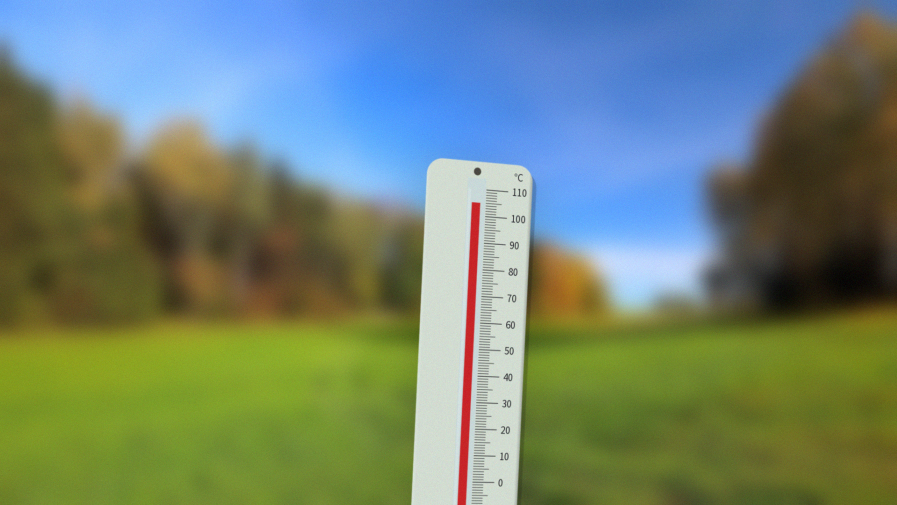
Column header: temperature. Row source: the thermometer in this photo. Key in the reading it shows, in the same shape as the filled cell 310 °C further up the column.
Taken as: 105 °C
